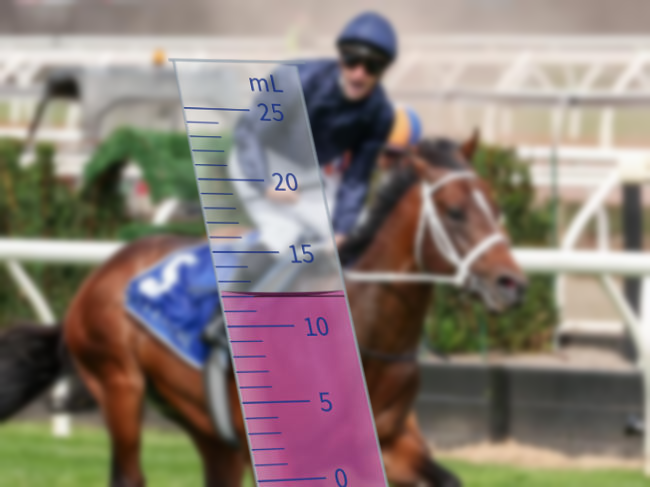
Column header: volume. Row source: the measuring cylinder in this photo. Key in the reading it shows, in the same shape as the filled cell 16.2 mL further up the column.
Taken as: 12 mL
